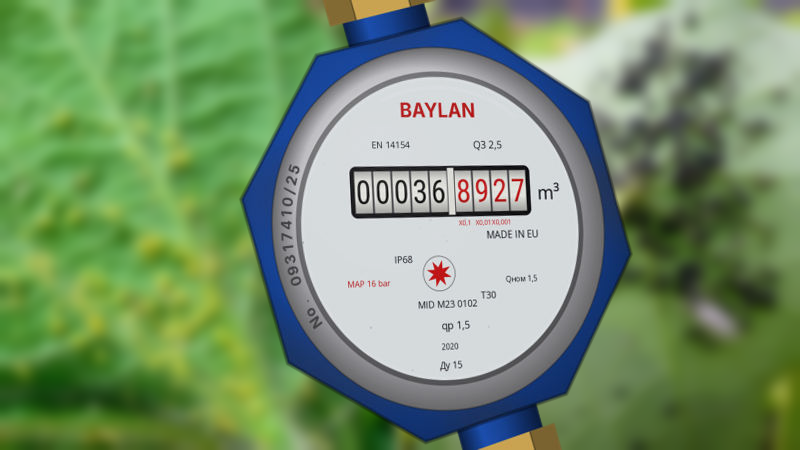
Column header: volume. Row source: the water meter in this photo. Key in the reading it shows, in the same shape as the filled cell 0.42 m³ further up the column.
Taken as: 36.8927 m³
